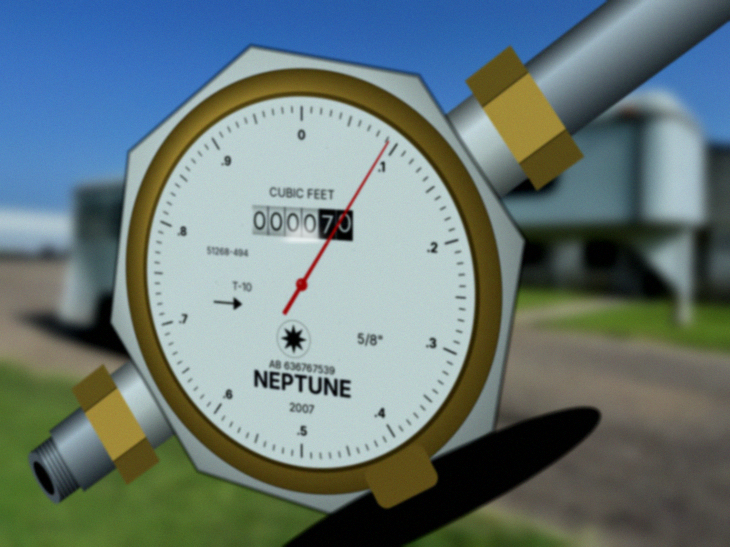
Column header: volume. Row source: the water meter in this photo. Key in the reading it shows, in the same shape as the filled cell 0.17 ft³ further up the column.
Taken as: 70.09 ft³
